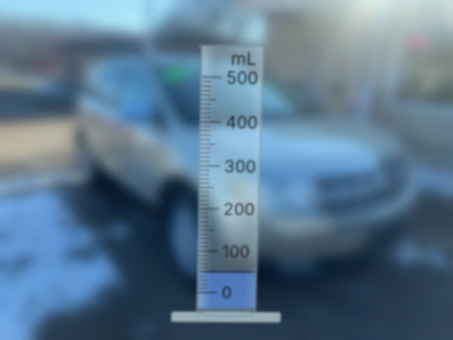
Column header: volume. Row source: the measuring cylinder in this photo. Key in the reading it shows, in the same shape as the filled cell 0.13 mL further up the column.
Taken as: 50 mL
